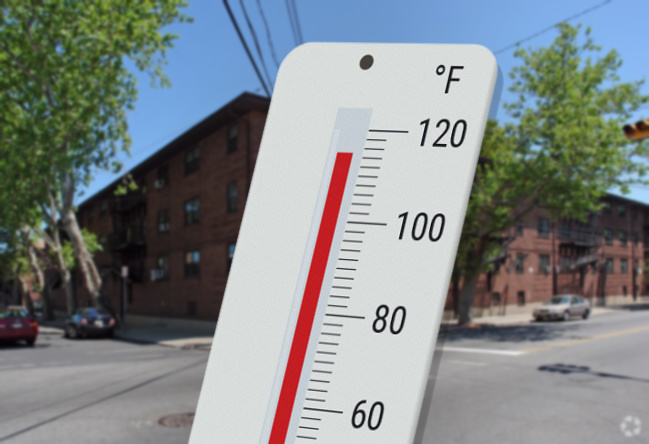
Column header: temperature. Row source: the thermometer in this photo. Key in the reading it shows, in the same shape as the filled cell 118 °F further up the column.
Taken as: 115 °F
